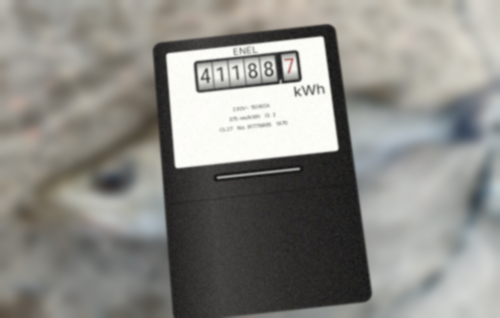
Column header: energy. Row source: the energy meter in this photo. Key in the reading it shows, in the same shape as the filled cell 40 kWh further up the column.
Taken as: 41188.7 kWh
